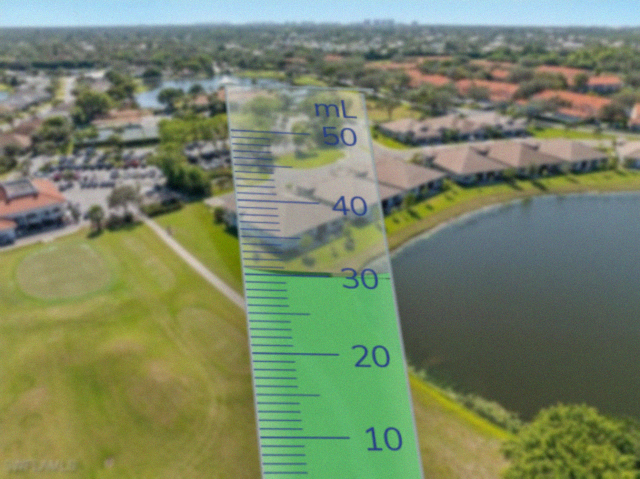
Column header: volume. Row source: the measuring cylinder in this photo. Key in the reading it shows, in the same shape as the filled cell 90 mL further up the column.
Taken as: 30 mL
